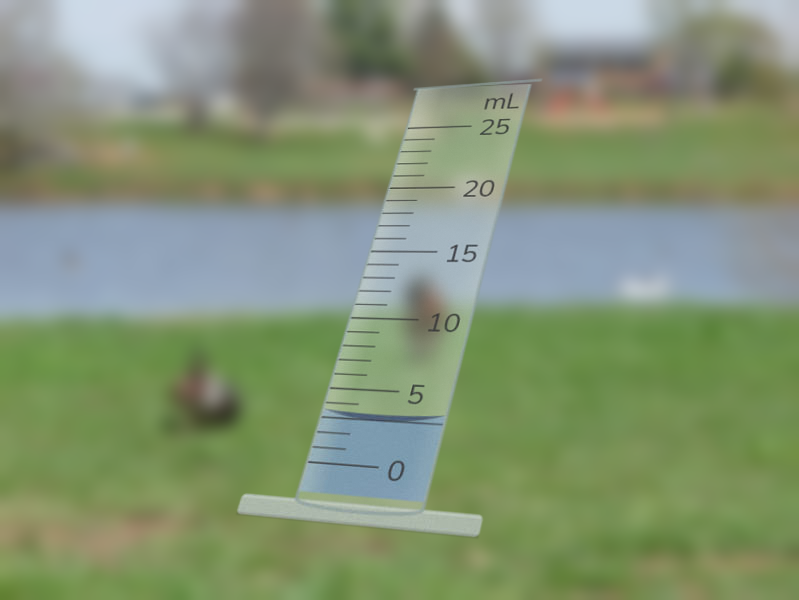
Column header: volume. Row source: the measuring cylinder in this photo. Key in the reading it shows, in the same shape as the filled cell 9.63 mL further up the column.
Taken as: 3 mL
